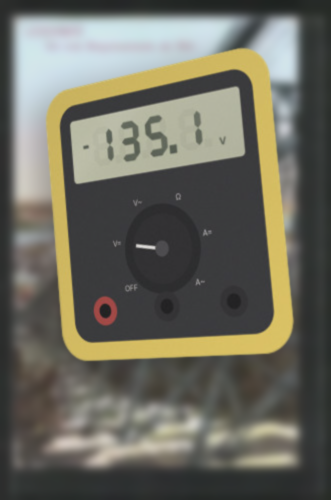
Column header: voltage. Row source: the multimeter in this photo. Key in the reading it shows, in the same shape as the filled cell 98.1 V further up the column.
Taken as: -135.1 V
